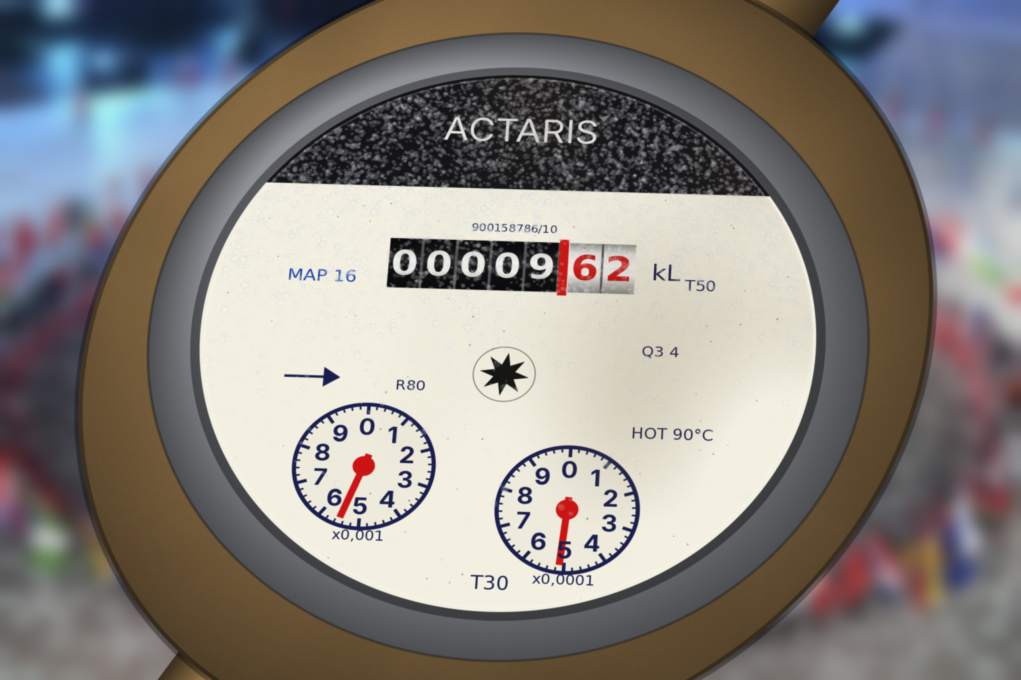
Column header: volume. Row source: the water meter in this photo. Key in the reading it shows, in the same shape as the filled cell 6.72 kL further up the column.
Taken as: 9.6255 kL
